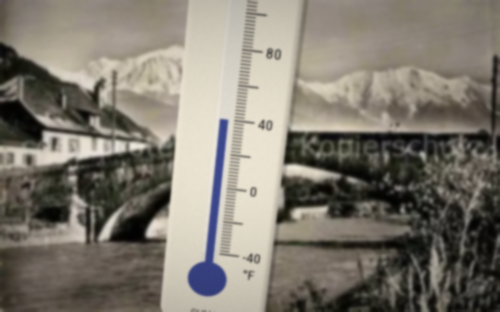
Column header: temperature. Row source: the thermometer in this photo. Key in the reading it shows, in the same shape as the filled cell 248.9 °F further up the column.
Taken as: 40 °F
